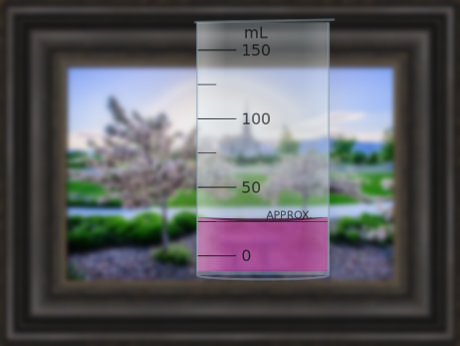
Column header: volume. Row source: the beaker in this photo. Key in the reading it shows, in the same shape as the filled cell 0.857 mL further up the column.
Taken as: 25 mL
